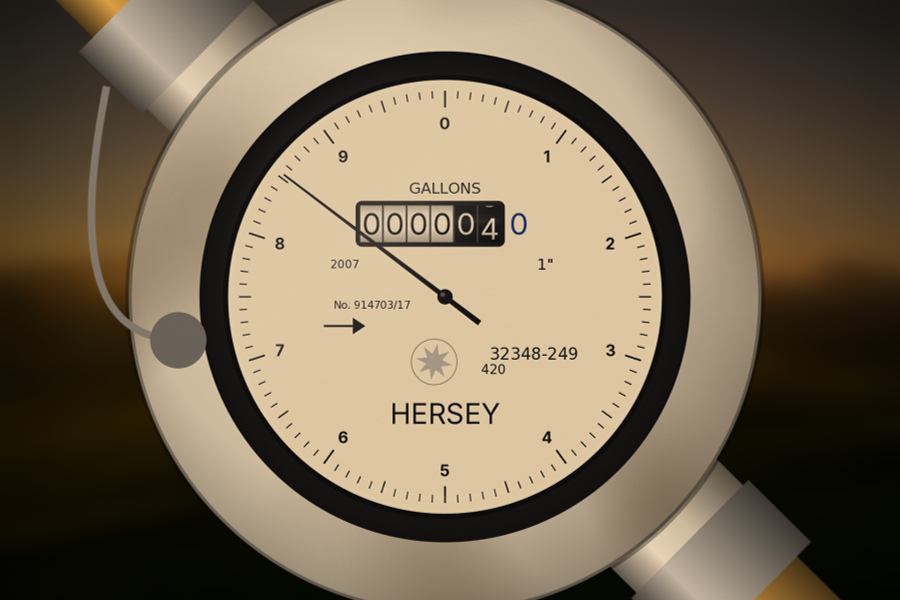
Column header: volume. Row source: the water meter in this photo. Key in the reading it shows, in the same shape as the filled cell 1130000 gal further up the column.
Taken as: 38.5 gal
